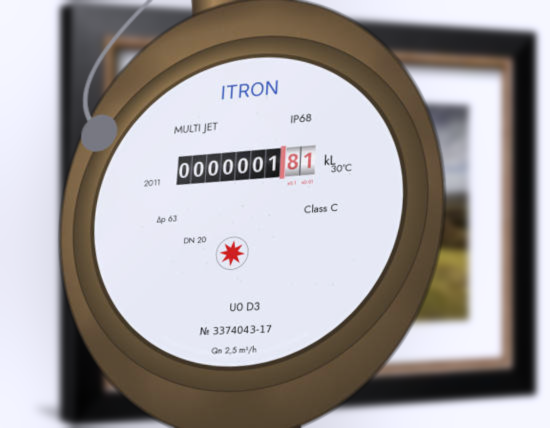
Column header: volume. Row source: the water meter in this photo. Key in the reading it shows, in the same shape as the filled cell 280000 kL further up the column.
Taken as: 1.81 kL
